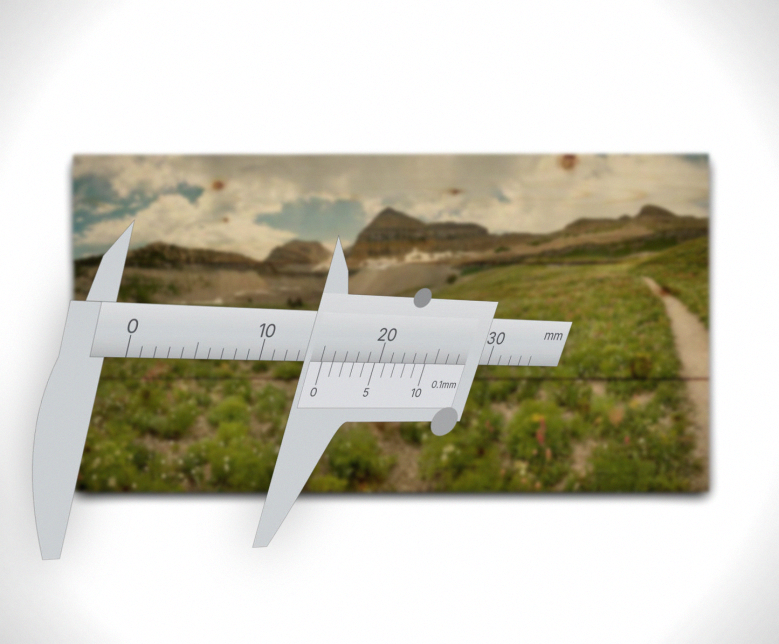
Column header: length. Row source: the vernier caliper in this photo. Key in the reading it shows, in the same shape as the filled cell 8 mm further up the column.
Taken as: 15.1 mm
